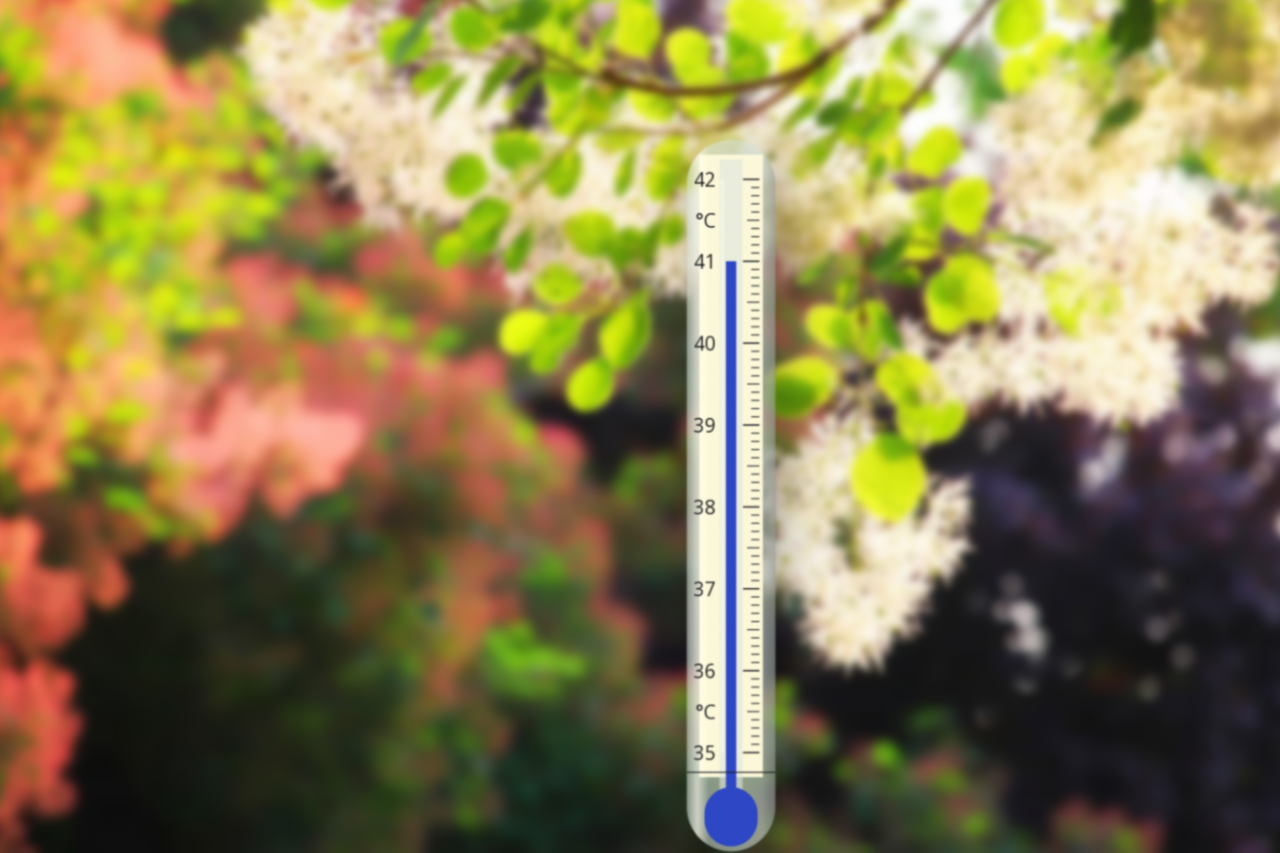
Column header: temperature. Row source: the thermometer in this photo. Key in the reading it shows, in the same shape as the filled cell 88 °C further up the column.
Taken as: 41 °C
